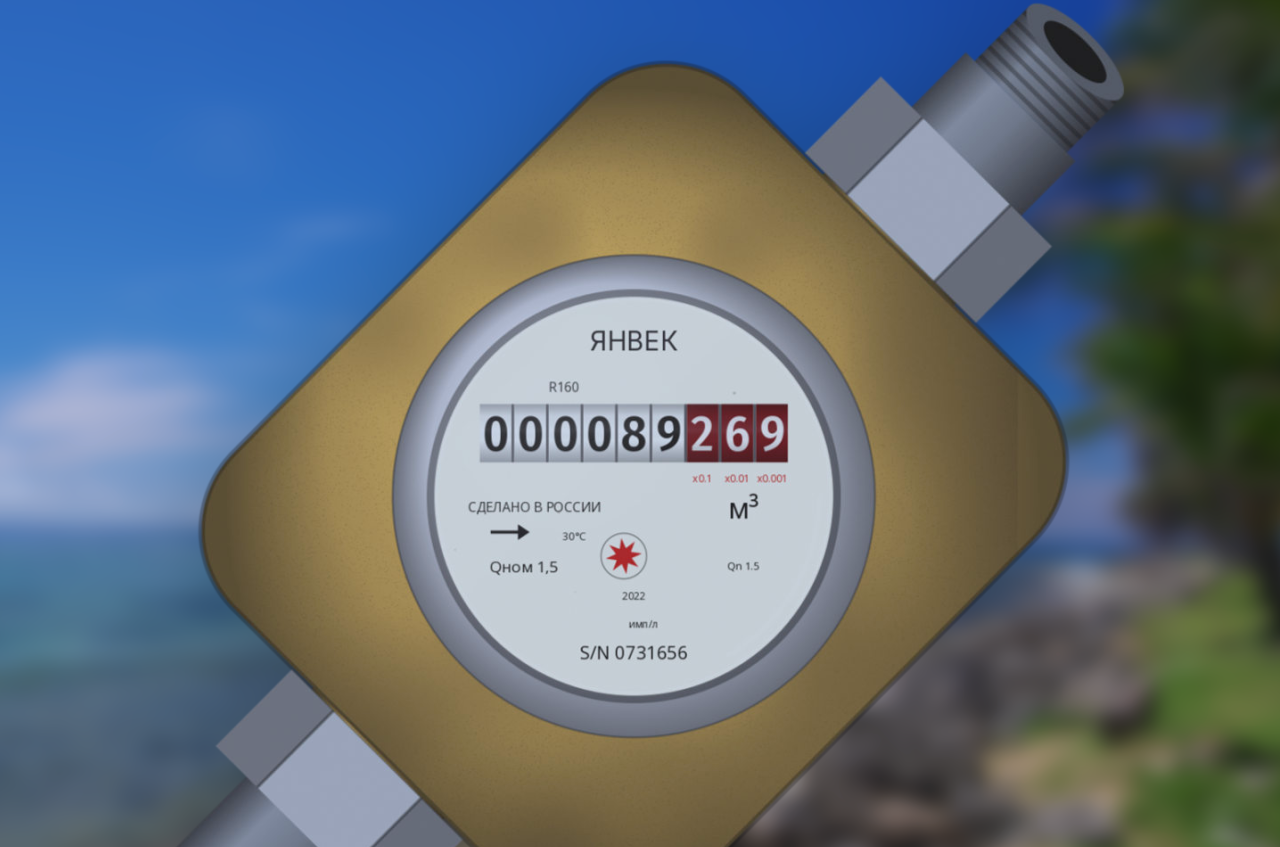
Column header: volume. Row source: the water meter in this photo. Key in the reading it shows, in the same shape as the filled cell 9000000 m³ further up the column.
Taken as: 89.269 m³
